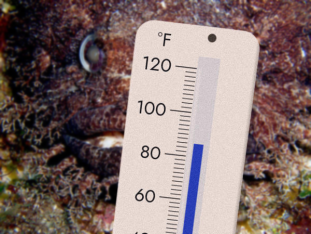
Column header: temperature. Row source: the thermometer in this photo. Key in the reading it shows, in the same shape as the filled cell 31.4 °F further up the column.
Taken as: 86 °F
